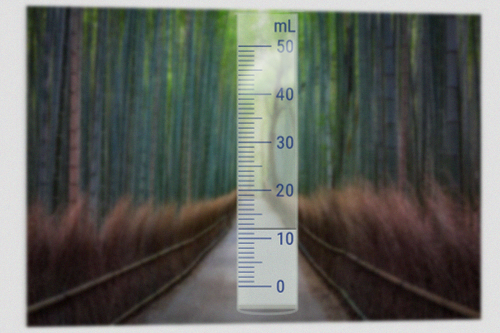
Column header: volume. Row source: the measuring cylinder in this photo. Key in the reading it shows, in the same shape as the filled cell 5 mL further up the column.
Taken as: 12 mL
